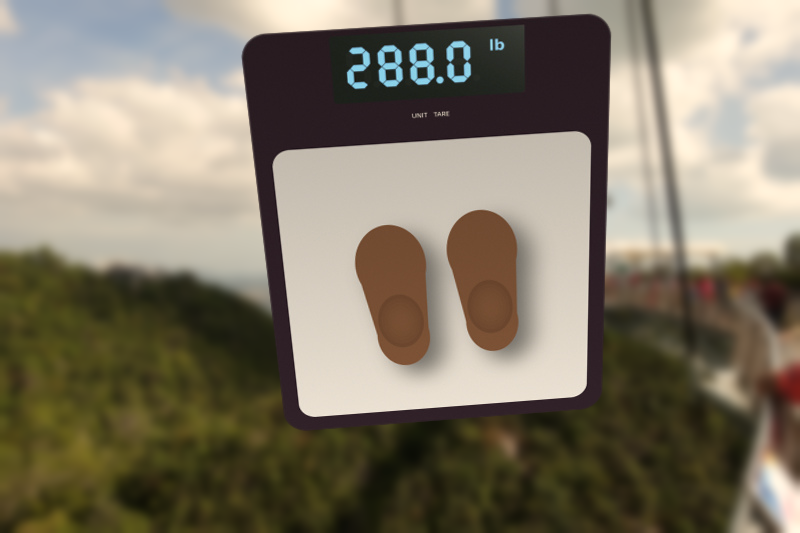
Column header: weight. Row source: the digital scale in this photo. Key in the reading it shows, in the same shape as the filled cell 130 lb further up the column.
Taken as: 288.0 lb
